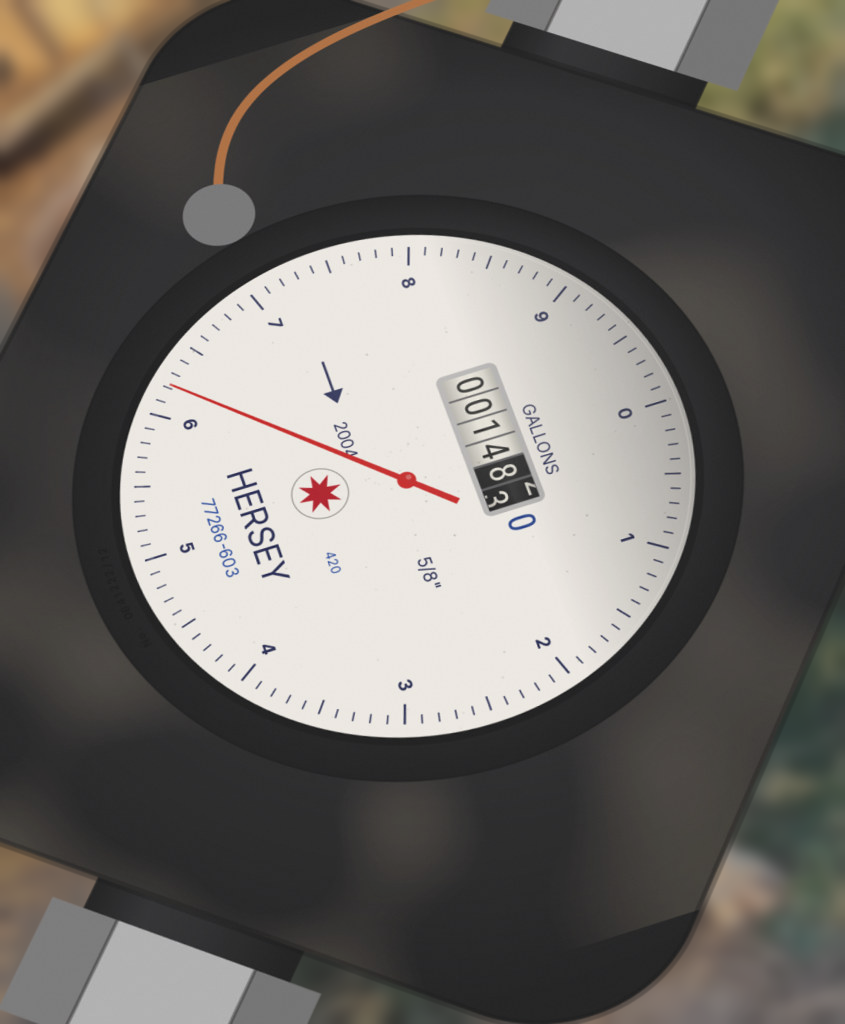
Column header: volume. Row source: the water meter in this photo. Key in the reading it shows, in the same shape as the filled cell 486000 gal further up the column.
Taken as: 14826.2 gal
